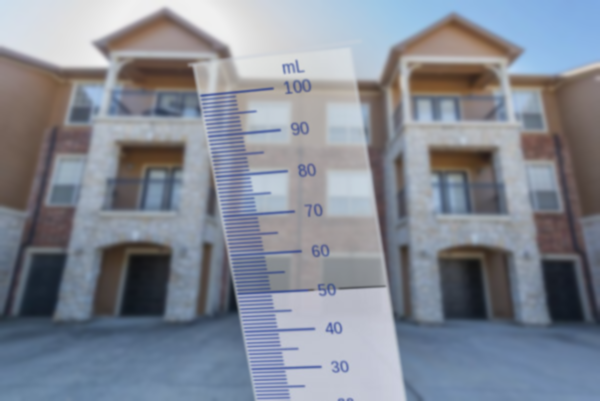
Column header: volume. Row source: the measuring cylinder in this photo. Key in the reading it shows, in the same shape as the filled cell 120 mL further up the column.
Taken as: 50 mL
